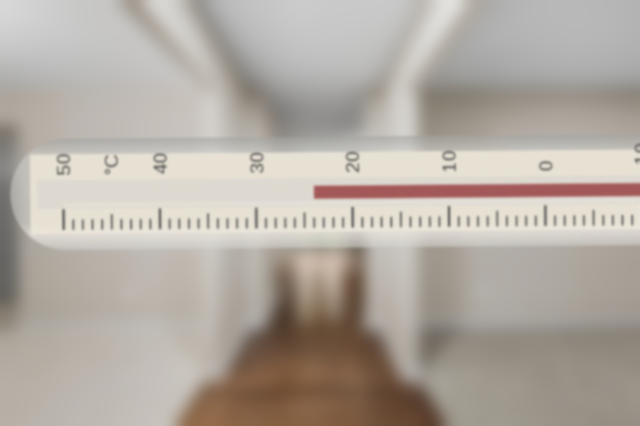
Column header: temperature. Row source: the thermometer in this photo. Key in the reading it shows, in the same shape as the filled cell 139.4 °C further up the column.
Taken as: 24 °C
